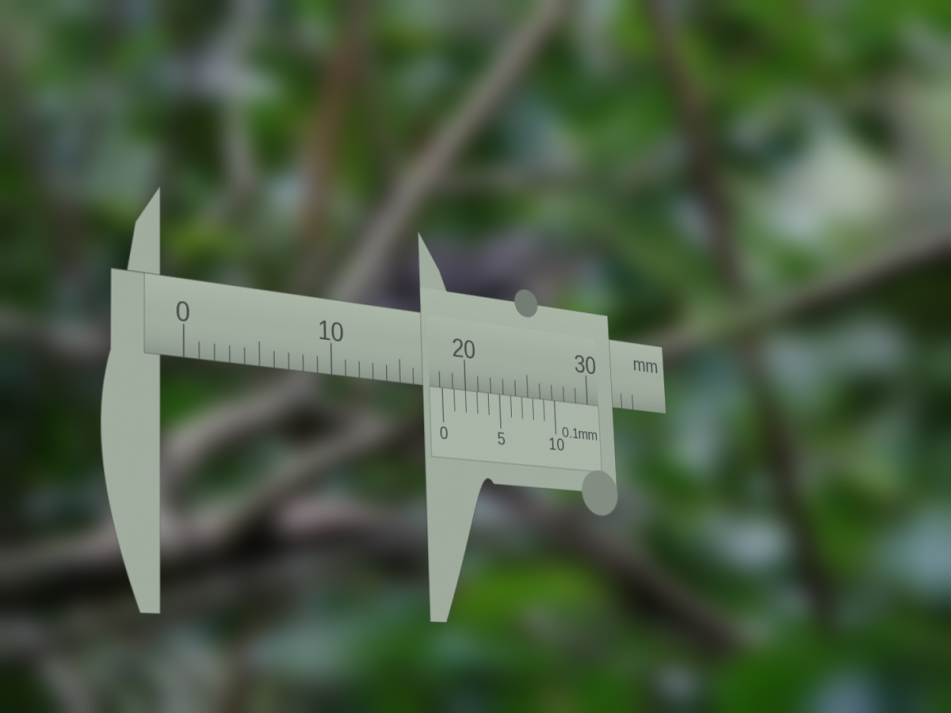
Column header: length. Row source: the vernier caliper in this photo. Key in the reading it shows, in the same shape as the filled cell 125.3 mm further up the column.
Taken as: 18.2 mm
